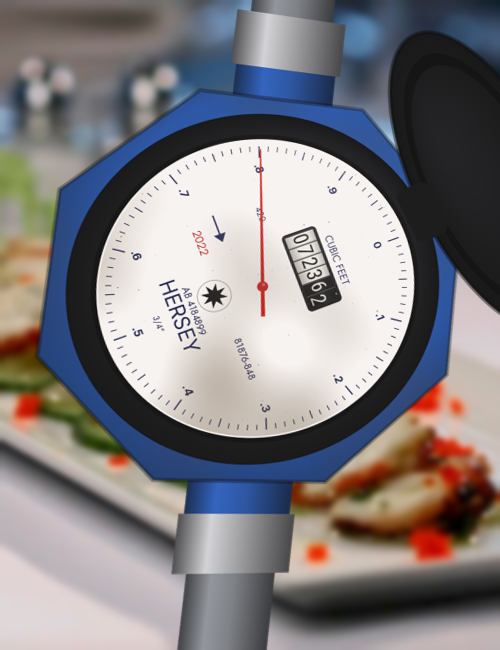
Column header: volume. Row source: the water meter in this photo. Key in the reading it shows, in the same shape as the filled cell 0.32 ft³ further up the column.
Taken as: 72361.80 ft³
